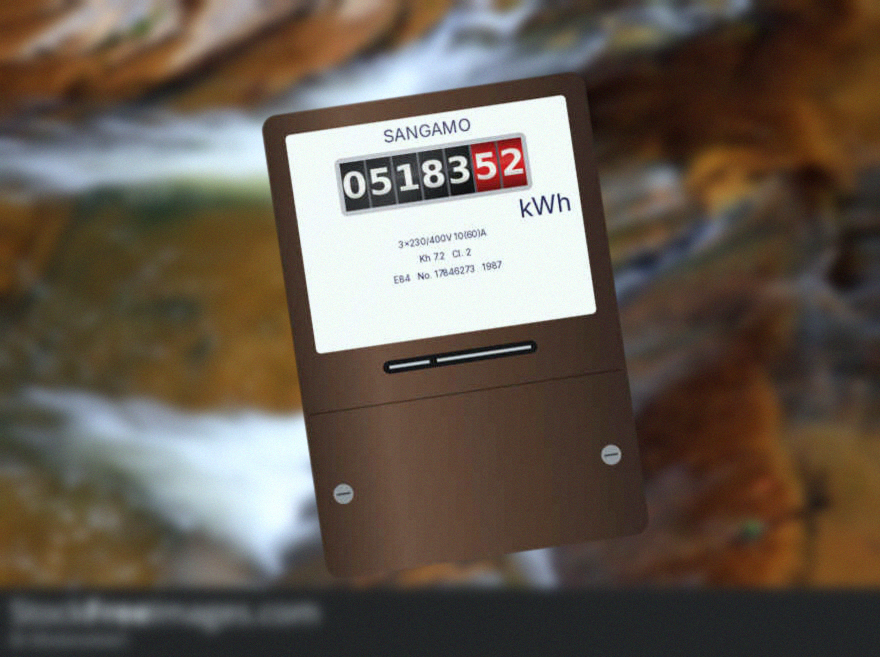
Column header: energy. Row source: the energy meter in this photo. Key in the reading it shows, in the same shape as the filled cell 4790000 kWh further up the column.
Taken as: 5183.52 kWh
